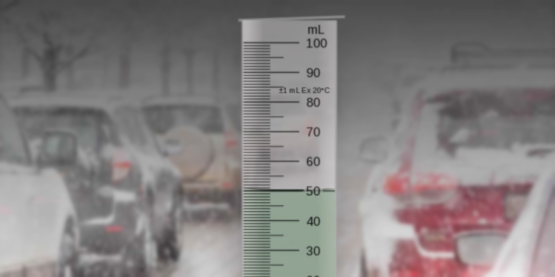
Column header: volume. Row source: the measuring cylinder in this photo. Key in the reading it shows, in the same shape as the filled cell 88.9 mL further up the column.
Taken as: 50 mL
